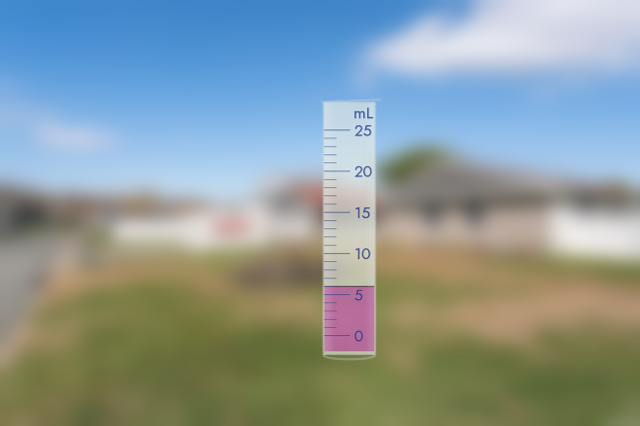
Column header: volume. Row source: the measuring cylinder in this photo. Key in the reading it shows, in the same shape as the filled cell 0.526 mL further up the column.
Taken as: 6 mL
